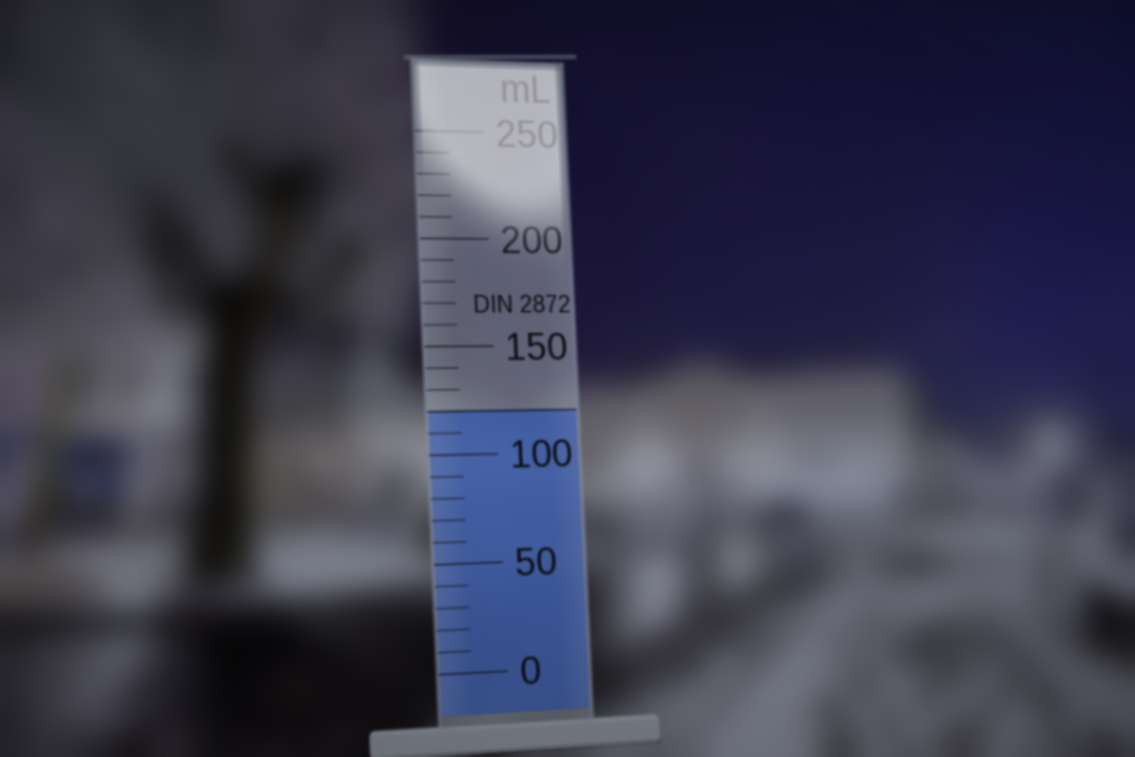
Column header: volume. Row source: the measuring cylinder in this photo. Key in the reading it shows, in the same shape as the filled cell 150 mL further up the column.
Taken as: 120 mL
